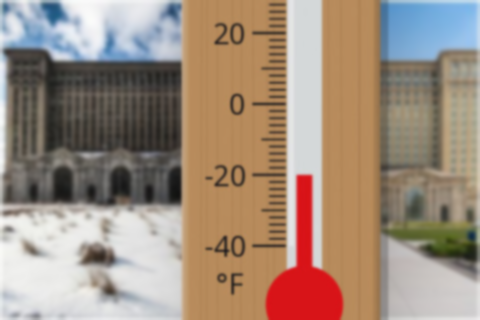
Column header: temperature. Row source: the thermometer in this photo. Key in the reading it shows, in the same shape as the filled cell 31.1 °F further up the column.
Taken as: -20 °F
